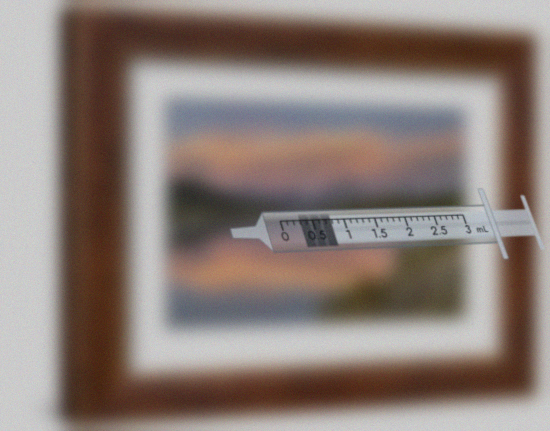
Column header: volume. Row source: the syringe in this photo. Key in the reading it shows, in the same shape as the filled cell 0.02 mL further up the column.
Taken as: 0.3 mL
